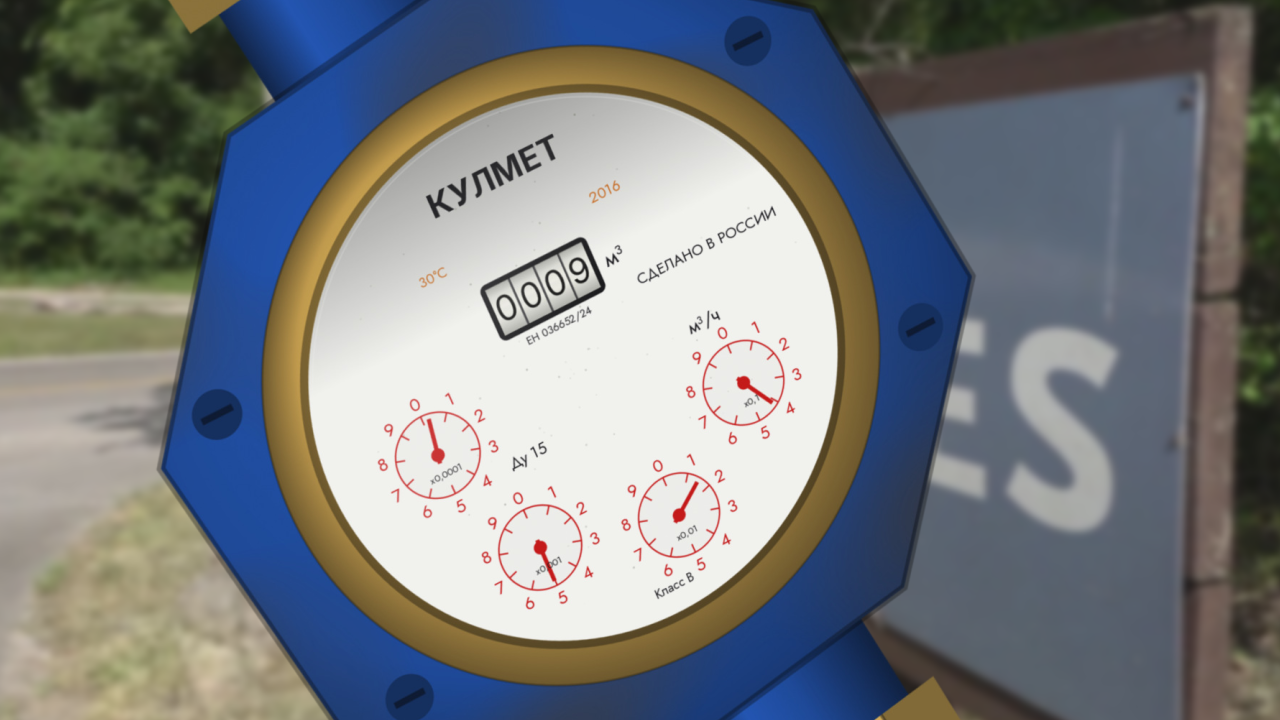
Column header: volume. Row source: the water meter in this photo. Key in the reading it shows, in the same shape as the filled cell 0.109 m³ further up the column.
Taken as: 9.4150 m³
